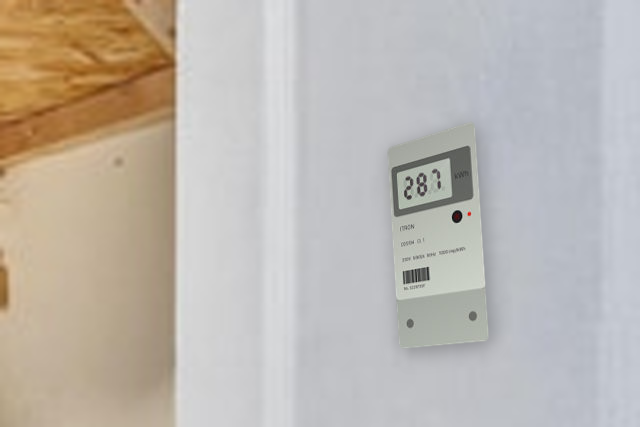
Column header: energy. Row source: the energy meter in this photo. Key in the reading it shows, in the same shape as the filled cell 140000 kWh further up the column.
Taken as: 287 kWh
